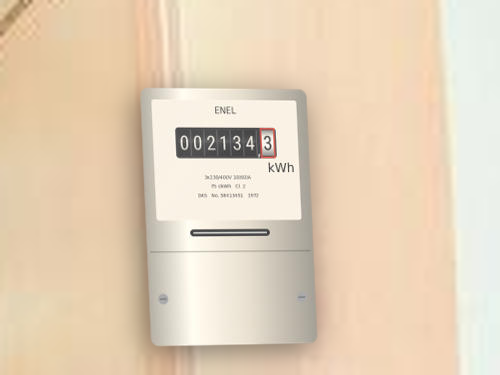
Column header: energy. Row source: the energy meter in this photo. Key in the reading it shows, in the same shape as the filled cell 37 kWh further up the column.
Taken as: 2134.3 kWh
